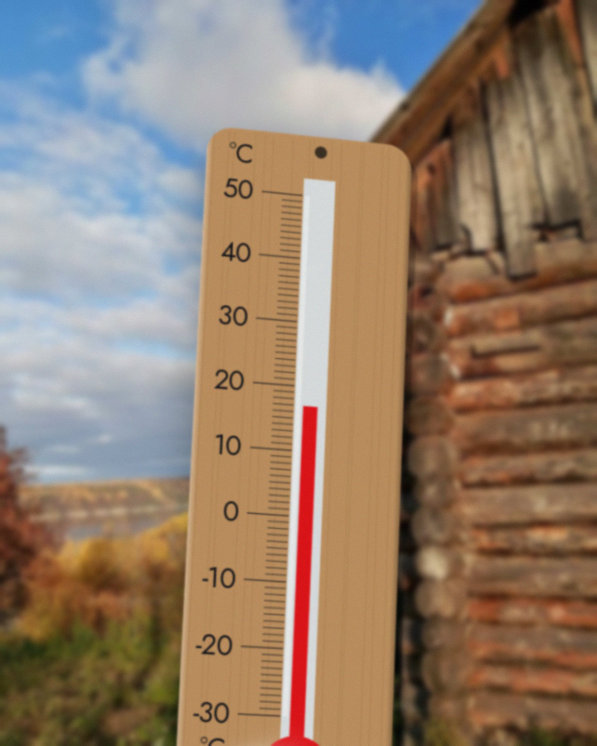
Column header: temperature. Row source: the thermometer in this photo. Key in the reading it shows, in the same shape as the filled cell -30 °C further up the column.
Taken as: 17 °C
